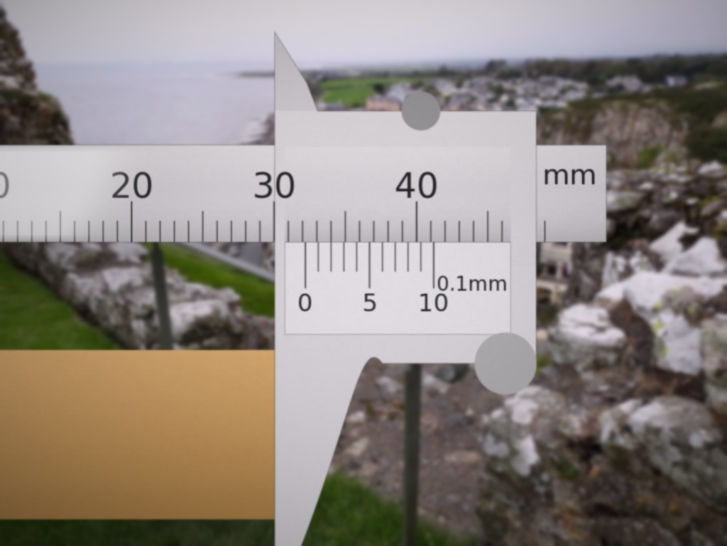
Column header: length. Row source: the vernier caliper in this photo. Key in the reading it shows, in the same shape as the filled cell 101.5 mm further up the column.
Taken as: 32.2 mm
